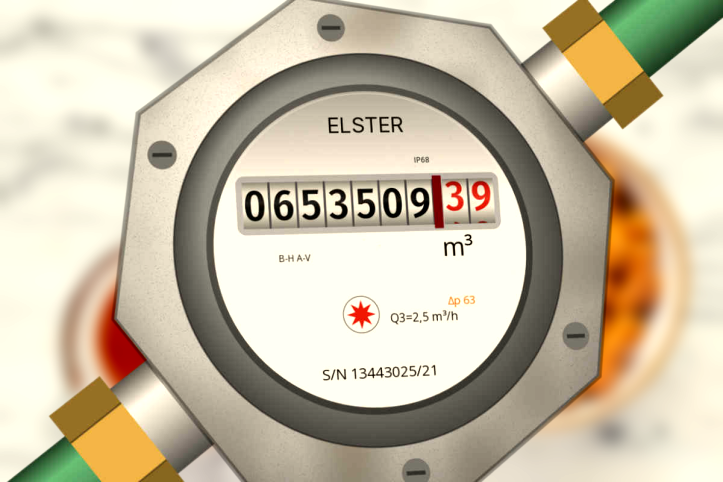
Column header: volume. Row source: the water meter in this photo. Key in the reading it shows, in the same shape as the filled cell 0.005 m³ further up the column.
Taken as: 653509.39 m³
